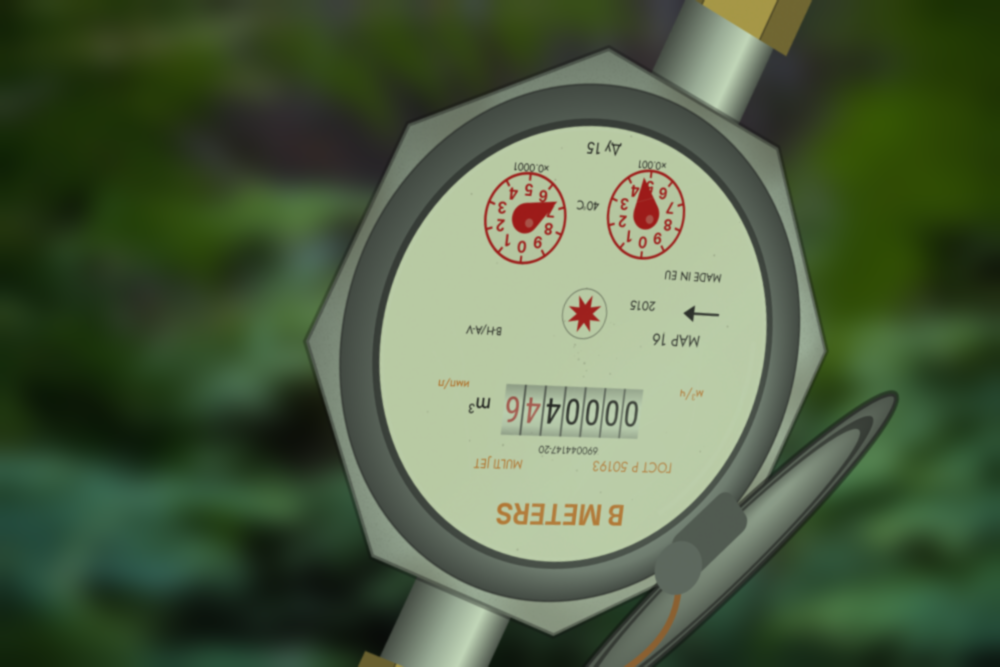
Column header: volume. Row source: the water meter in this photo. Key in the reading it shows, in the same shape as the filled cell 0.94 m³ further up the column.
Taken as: 4.4646 m³
